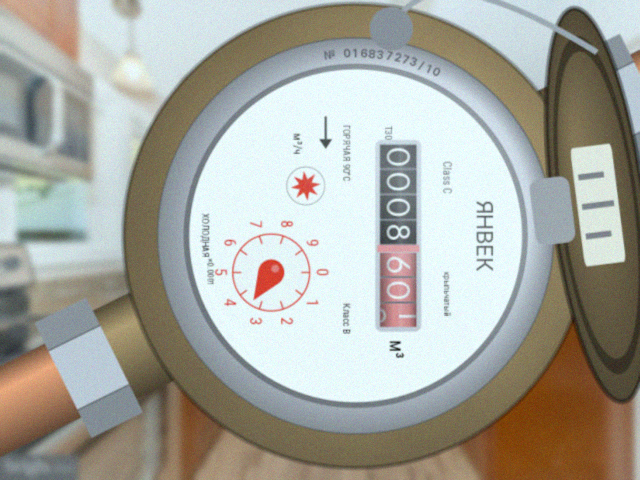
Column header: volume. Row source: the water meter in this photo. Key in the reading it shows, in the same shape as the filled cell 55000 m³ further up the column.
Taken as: 8.6013 m³
